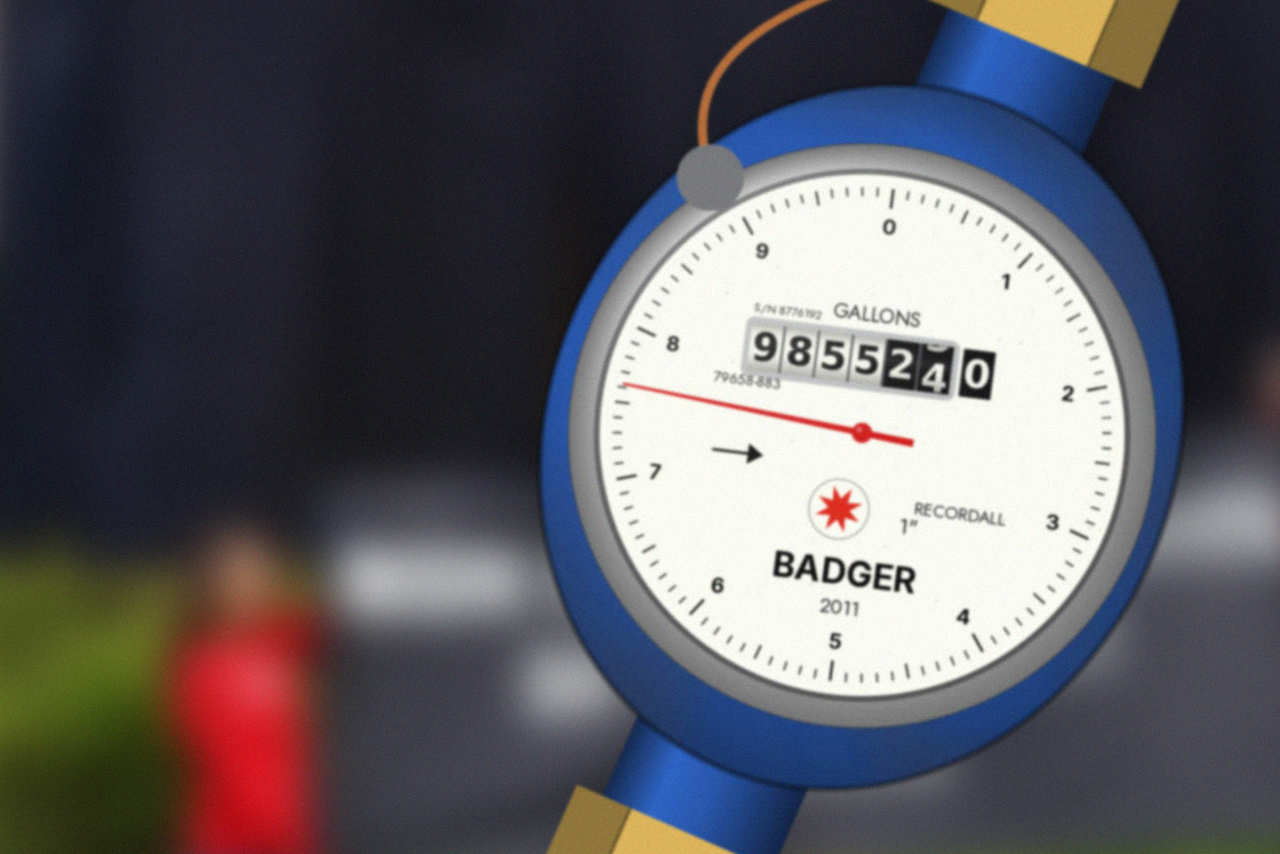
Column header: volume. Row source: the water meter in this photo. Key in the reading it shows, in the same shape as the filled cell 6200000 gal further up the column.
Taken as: 9855237.6 gal
